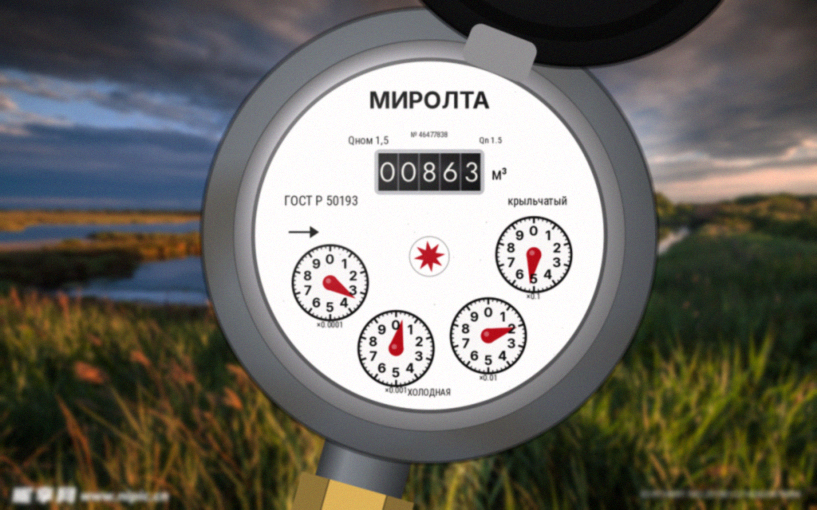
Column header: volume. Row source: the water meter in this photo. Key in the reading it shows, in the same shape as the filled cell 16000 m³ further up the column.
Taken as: 863.5203 m³
